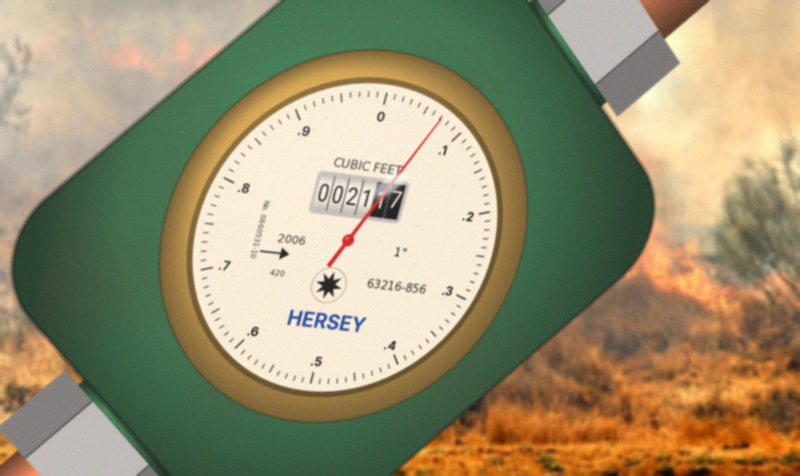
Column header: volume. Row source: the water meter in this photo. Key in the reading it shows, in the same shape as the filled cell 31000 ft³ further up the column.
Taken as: 2117.07 ft³
